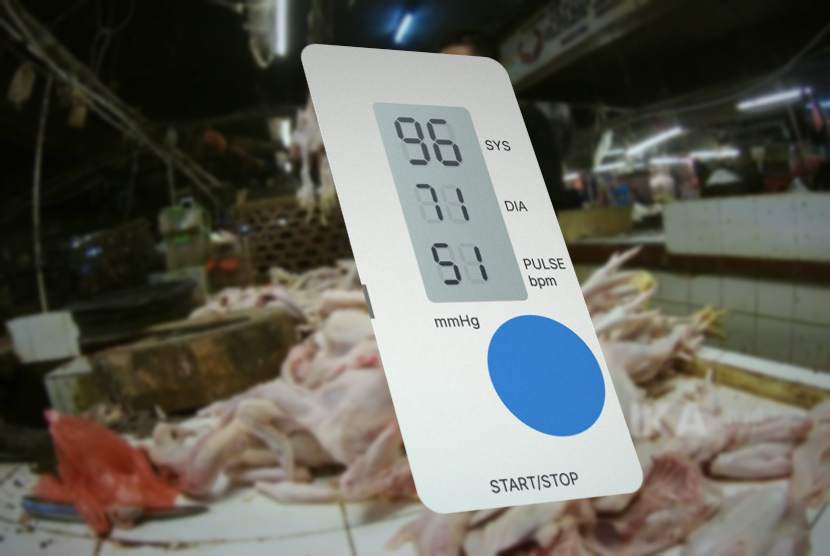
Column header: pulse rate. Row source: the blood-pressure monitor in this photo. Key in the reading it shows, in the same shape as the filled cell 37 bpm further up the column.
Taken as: 51 bpm
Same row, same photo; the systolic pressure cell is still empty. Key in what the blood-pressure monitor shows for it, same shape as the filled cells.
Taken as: 96 mmHg
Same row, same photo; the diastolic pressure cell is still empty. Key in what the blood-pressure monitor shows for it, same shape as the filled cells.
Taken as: 71 mmHg
